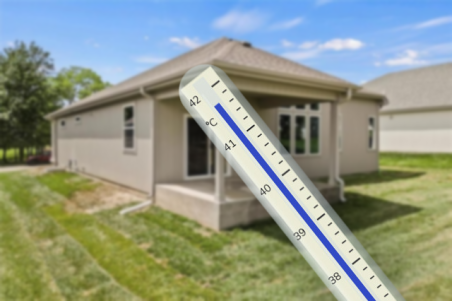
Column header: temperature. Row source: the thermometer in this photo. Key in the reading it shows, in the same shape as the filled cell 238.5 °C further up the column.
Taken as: 41.7 °C
